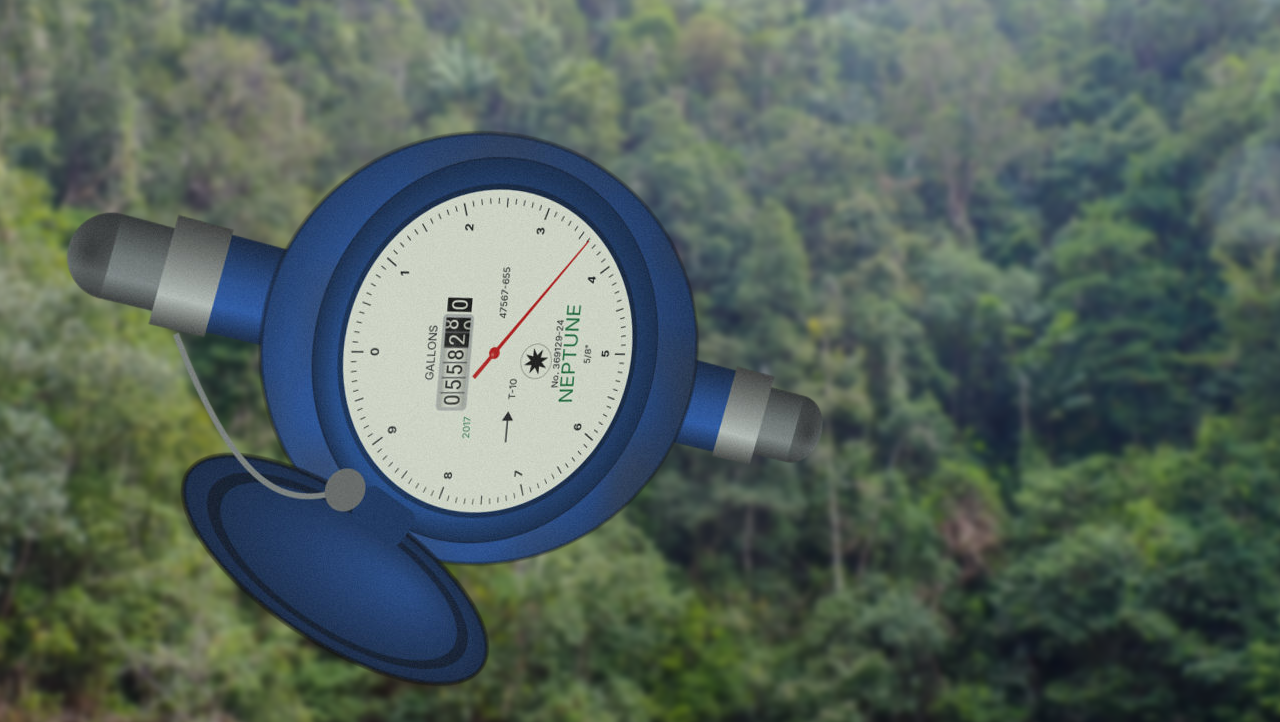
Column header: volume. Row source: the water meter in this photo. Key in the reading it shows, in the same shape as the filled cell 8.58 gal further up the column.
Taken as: 558283.6 gal
